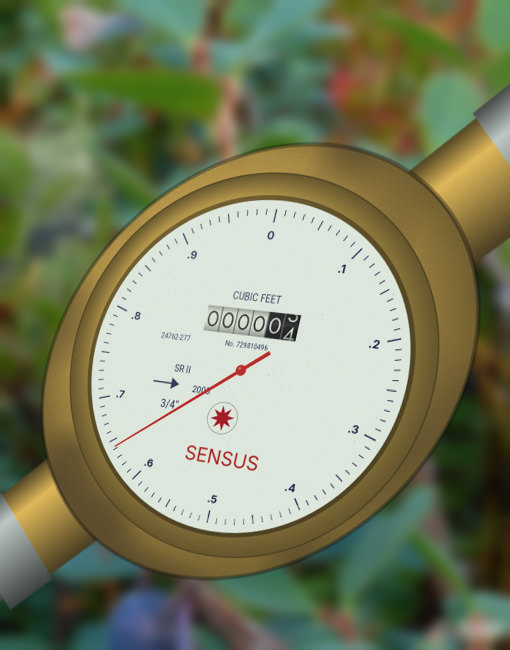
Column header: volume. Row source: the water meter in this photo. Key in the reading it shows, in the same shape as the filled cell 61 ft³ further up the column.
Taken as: 3.64 ft³
